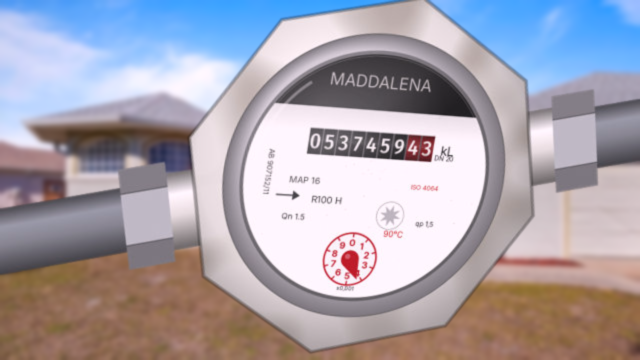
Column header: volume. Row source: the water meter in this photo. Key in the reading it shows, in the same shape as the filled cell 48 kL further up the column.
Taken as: 537459.434 kL
